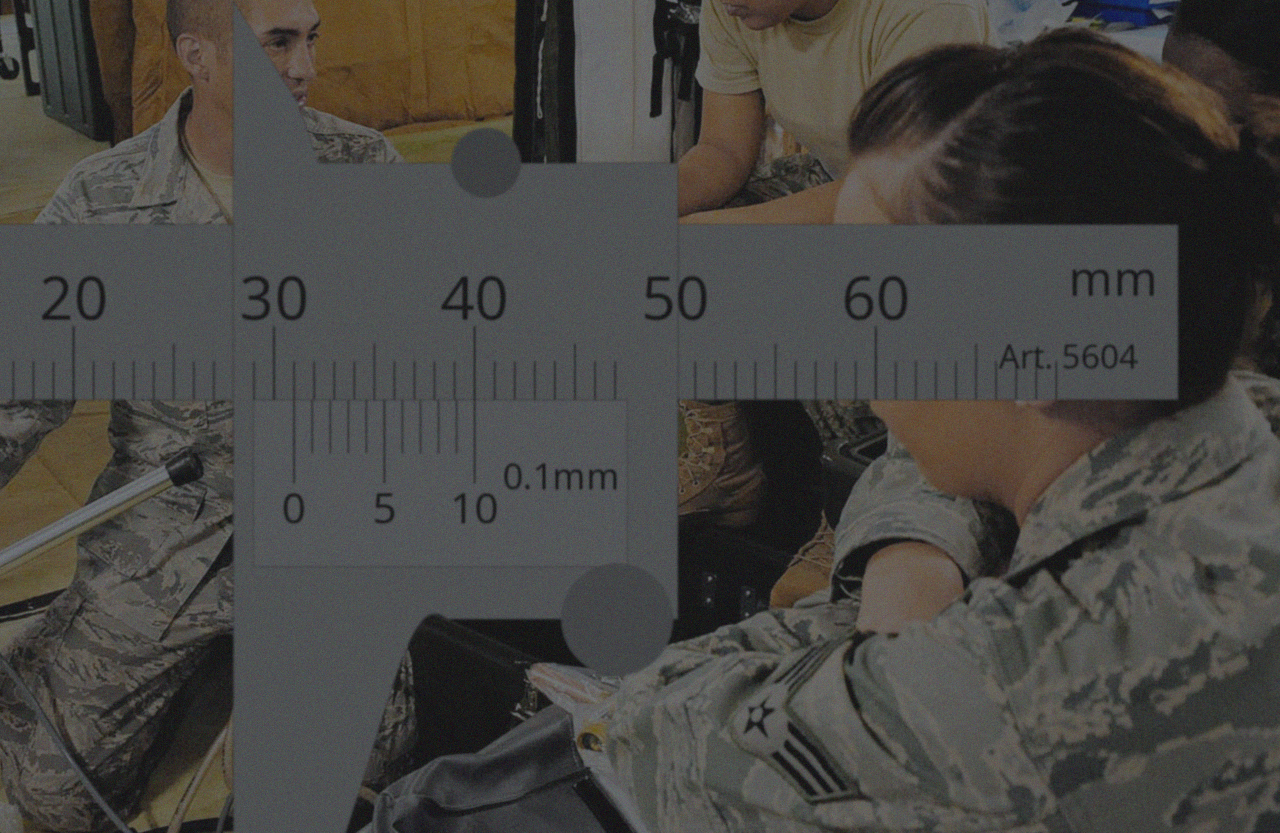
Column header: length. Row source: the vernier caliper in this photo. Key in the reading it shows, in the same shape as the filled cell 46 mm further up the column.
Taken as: 31.0 mm
